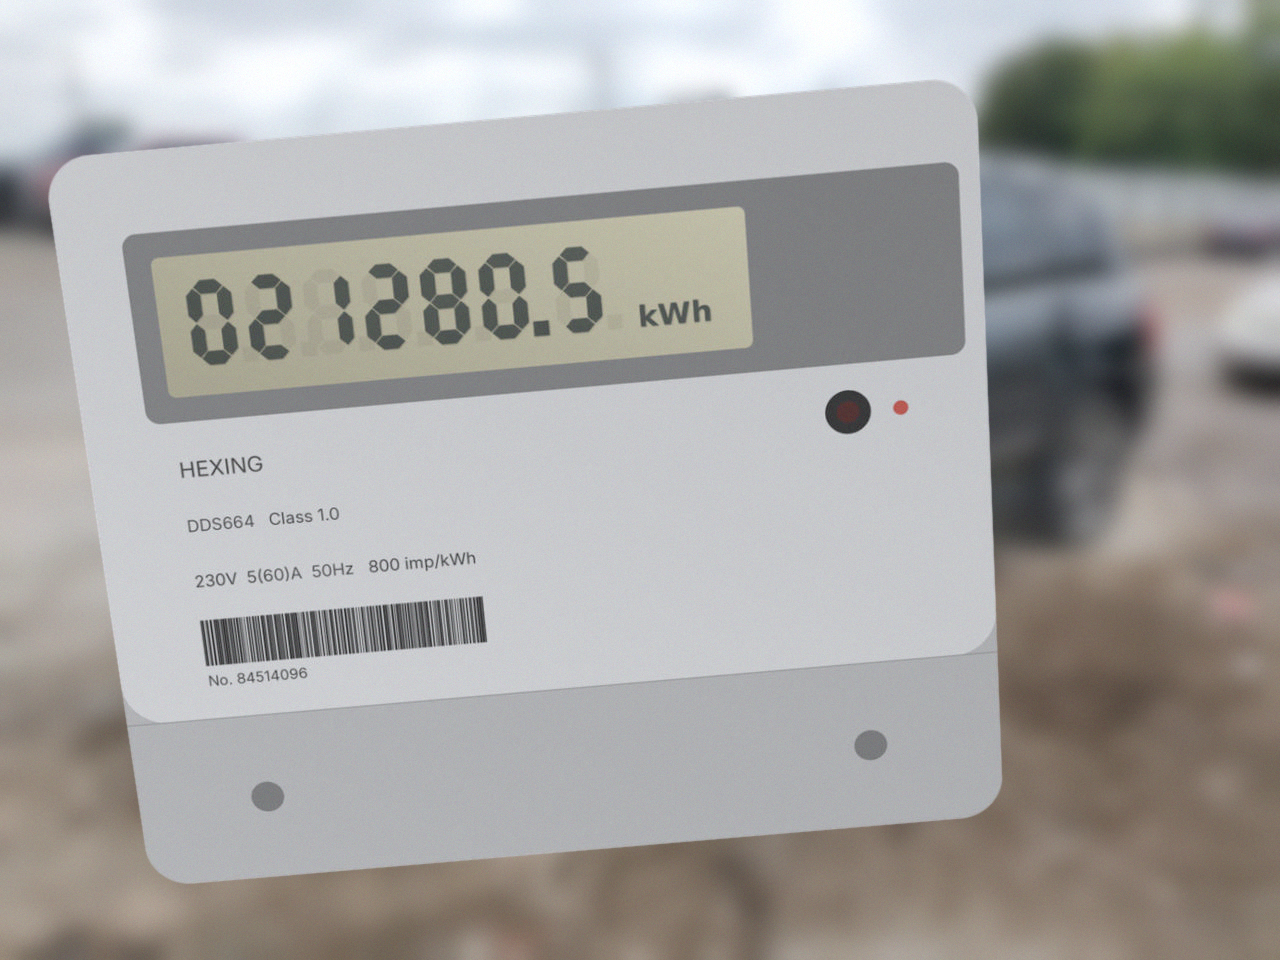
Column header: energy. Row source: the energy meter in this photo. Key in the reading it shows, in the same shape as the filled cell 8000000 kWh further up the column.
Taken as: 21280.5 kWh
